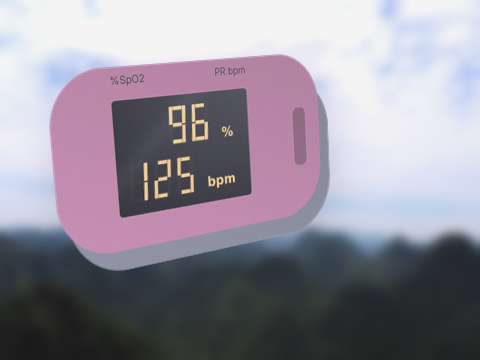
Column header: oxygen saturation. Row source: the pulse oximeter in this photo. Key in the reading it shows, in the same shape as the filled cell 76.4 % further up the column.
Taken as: 96 %
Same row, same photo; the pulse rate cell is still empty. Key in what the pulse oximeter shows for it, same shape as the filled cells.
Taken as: 125 bpm
